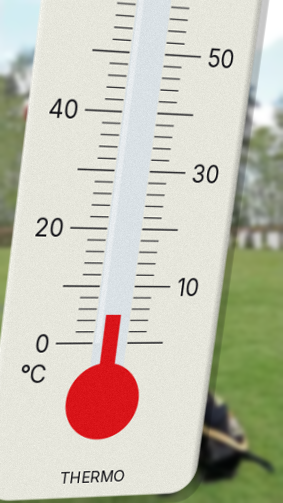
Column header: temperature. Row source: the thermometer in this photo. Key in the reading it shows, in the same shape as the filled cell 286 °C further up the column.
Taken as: 5 °C
